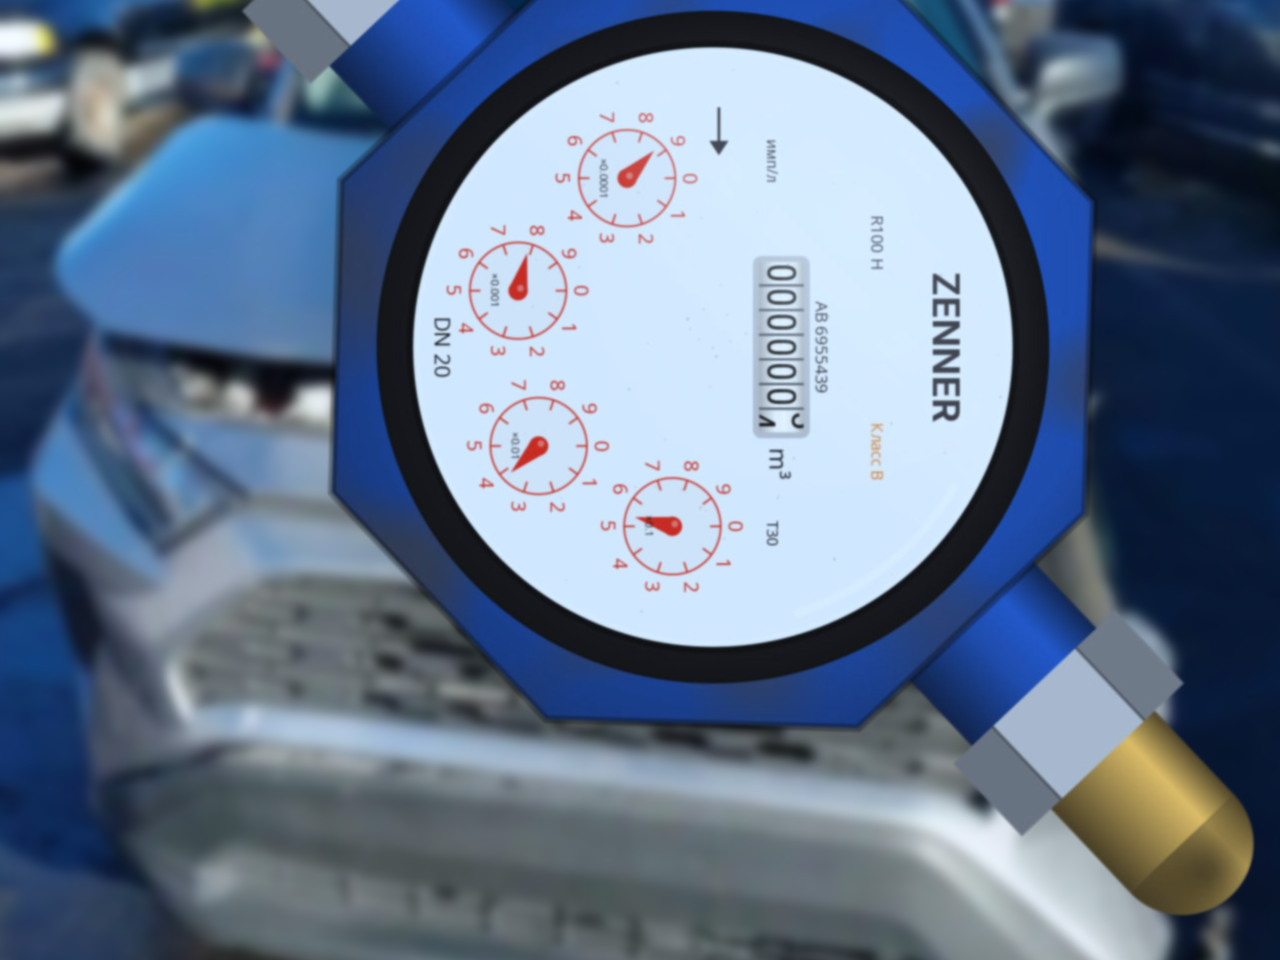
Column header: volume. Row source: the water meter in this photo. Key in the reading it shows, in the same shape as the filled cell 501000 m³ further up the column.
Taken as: 3.5378 m³
